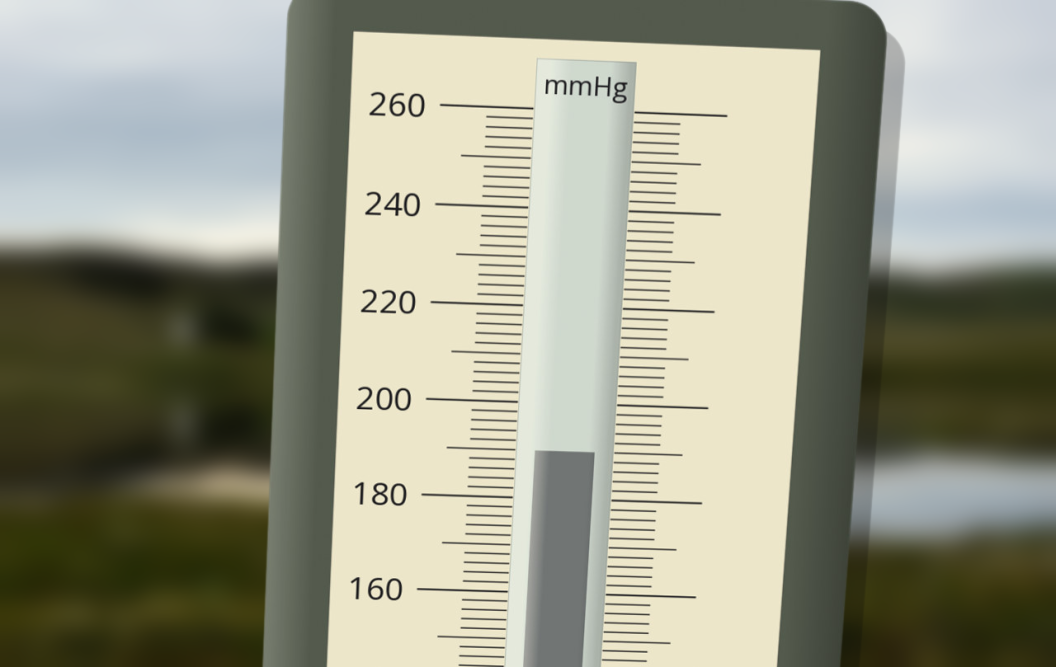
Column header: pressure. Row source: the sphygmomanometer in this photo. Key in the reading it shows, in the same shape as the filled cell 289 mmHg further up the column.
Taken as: 190 mmHg
